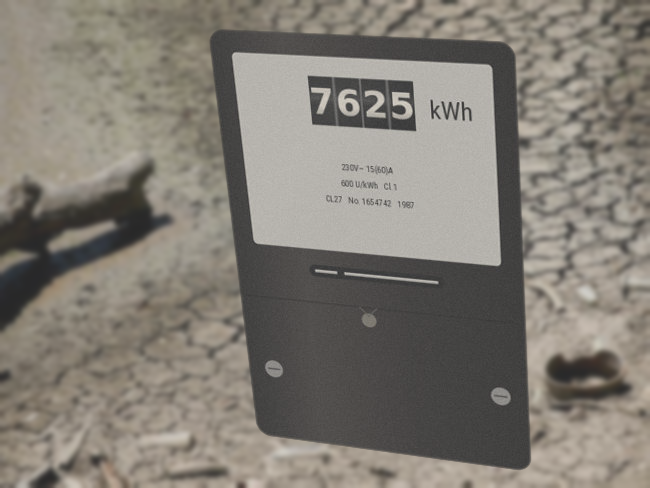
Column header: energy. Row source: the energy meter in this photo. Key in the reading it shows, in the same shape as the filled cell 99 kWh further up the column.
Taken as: 7625 kWh
